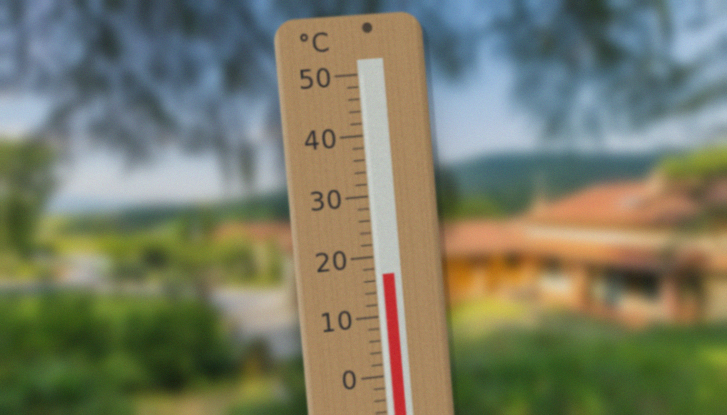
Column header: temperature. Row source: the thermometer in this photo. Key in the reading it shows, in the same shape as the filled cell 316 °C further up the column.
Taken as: 17 °C
